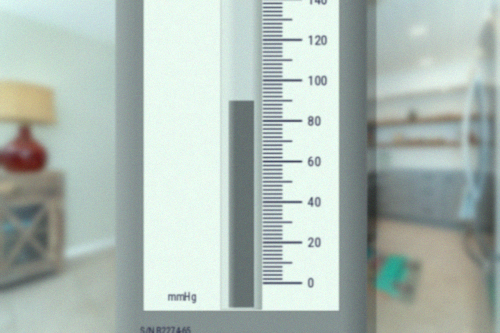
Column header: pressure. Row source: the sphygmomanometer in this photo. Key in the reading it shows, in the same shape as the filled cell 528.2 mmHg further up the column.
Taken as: 90 mmHg
